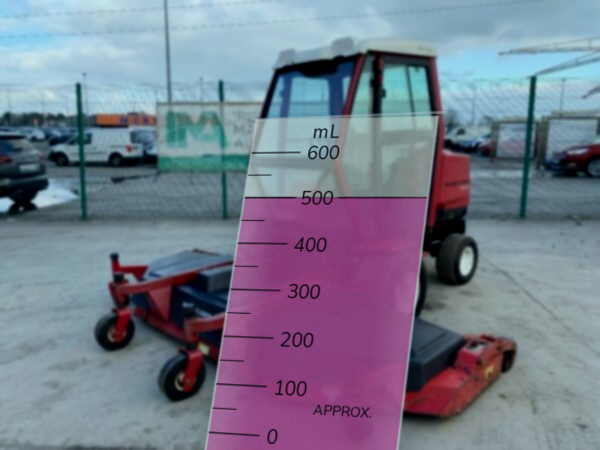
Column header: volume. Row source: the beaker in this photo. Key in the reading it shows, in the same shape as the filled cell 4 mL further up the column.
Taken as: 500 mL
